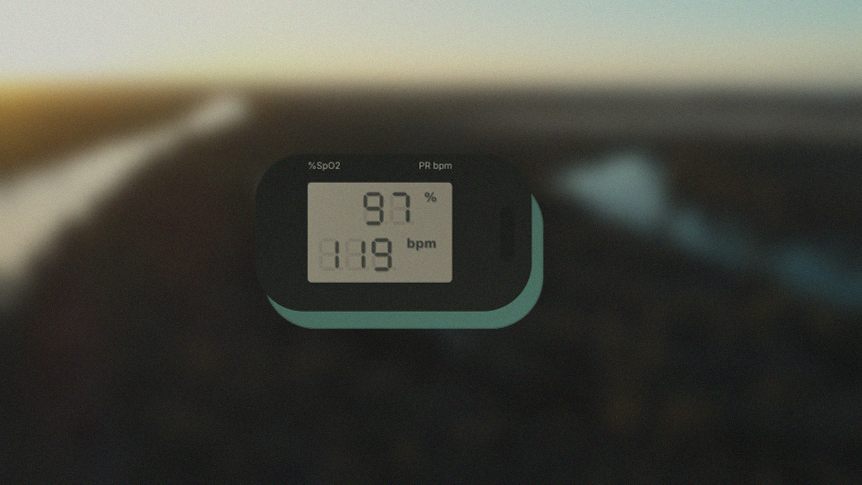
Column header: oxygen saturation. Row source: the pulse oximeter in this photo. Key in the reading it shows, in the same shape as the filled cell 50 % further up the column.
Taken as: 97 %
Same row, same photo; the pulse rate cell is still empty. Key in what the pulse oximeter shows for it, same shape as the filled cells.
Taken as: 119 bpm
